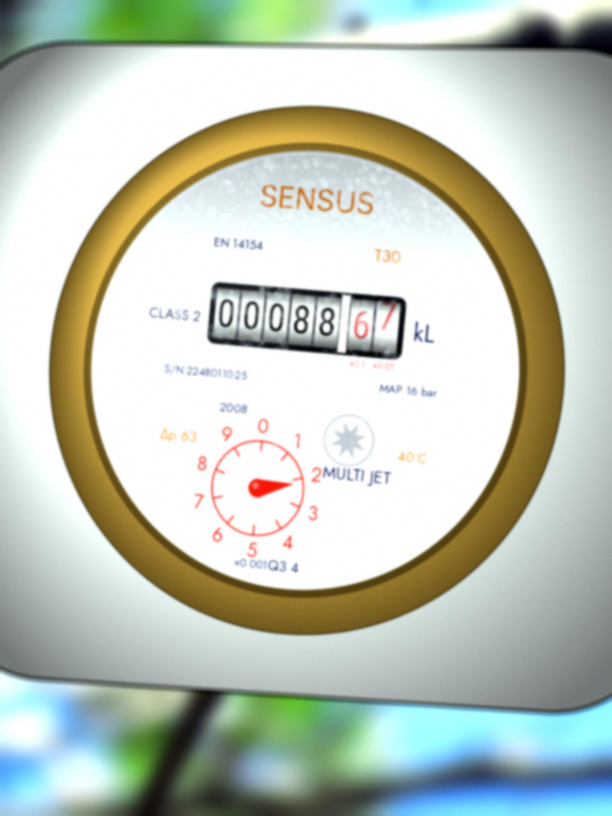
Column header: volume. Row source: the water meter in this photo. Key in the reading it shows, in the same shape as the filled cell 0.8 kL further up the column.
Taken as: 88.672 kL
